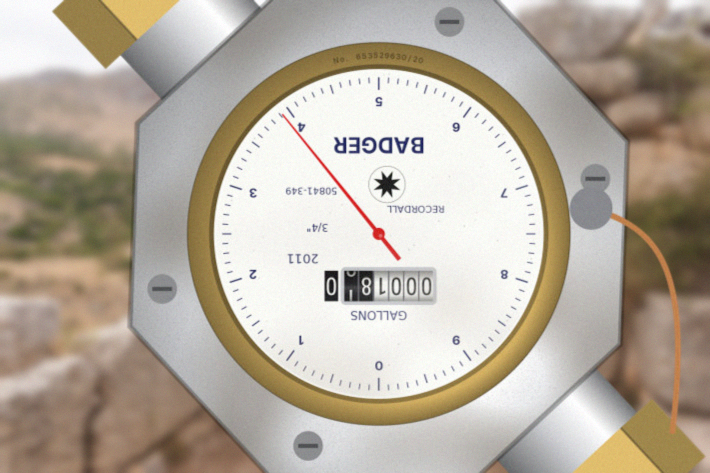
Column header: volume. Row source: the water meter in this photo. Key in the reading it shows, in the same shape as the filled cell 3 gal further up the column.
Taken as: 1813.9 gal
